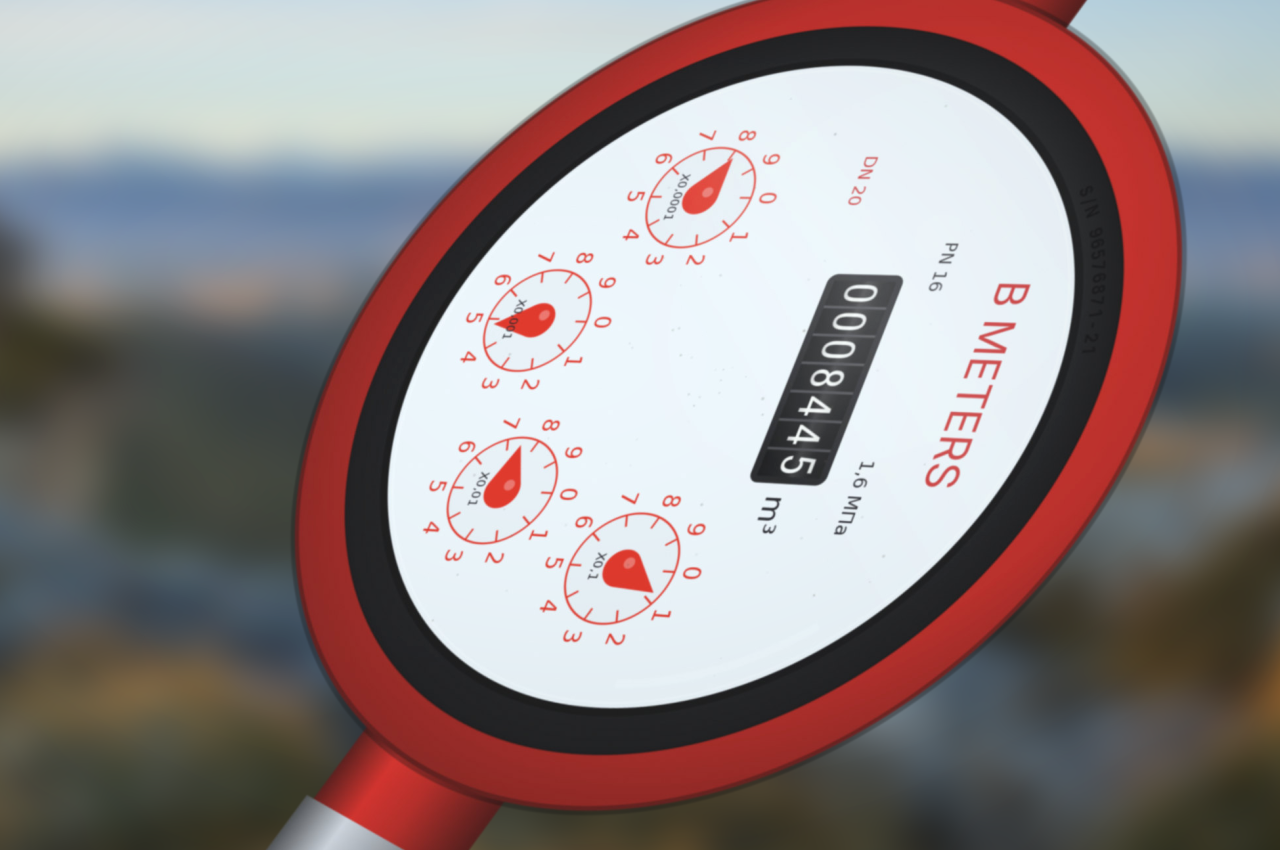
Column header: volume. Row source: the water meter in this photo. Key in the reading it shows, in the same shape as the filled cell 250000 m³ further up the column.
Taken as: 8445.0748 m³
